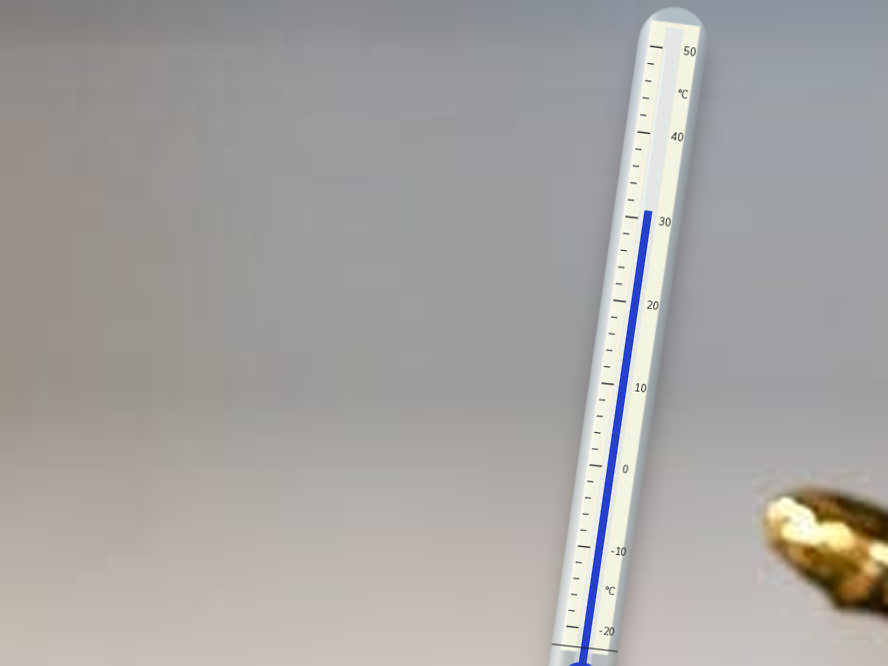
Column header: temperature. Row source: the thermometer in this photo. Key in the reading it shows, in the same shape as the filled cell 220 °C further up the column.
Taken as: 31 °C
